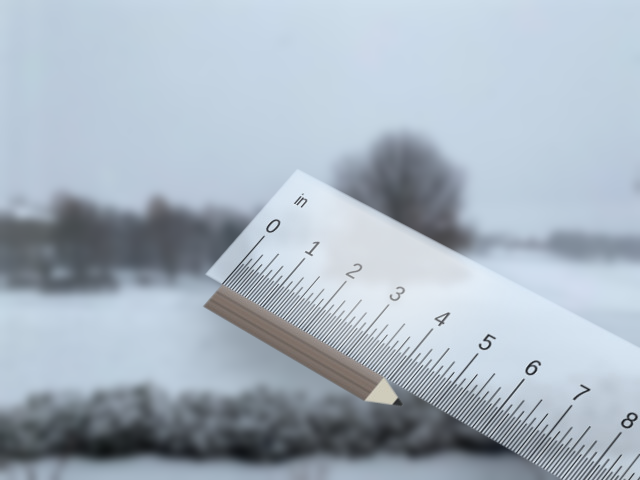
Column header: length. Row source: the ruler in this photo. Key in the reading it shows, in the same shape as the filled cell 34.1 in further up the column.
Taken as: 4.5 in
